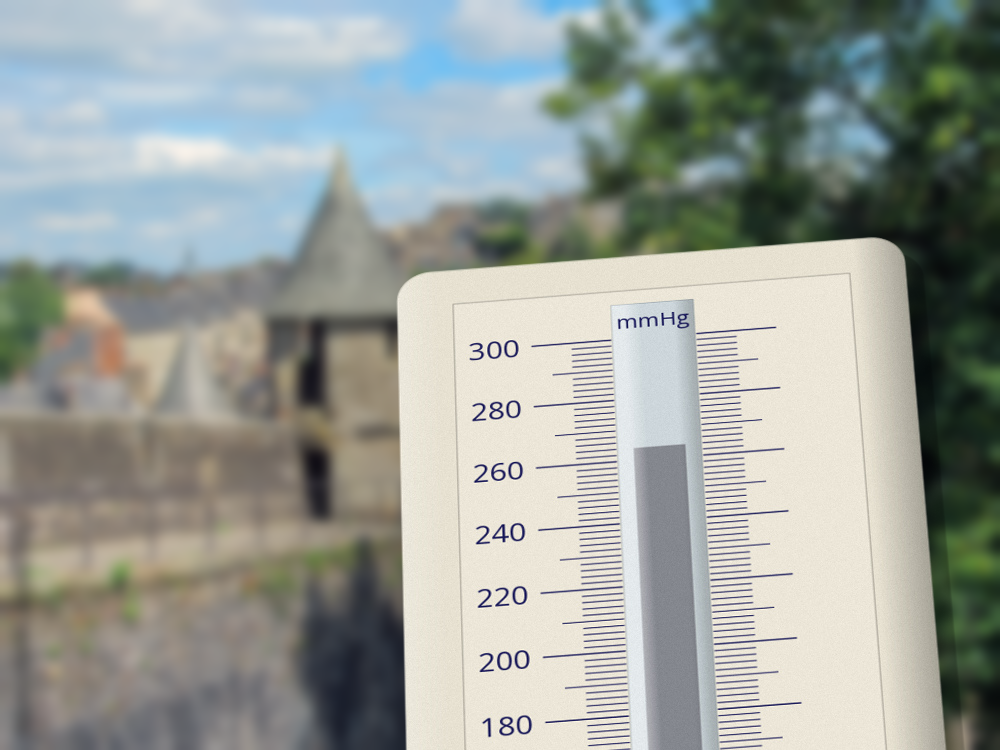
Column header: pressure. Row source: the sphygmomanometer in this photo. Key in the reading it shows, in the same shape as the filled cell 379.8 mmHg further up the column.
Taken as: 264 mmHg
